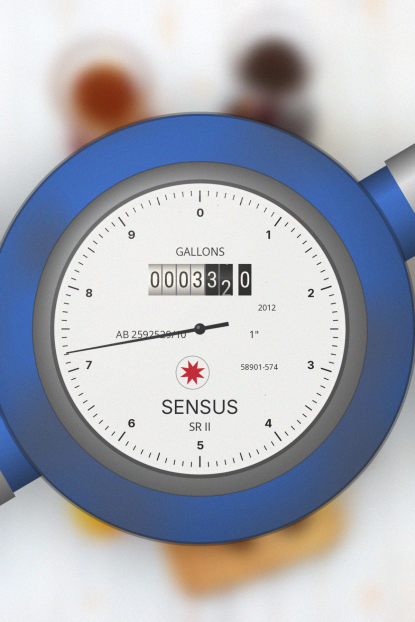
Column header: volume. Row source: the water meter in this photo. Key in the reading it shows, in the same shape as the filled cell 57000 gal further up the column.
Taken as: 3317.2 gal
